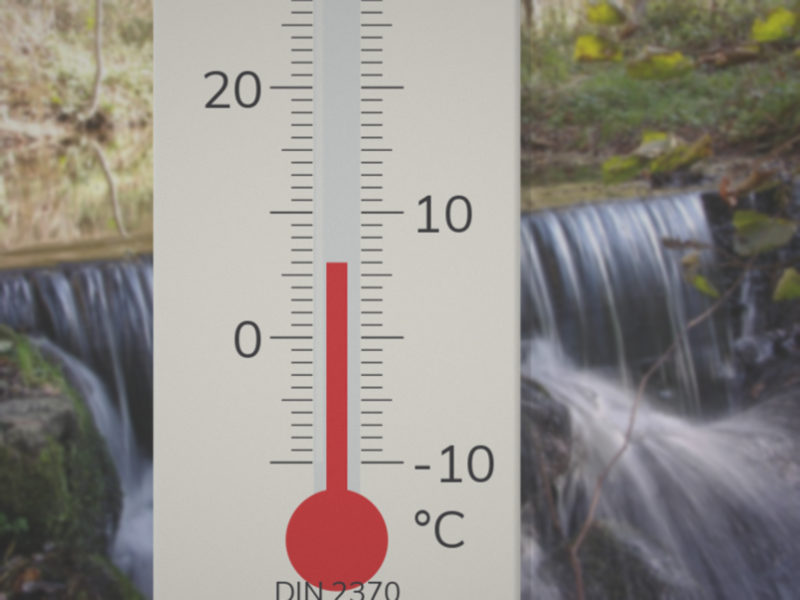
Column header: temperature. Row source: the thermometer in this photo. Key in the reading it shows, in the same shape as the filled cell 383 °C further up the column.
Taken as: 6 °C
